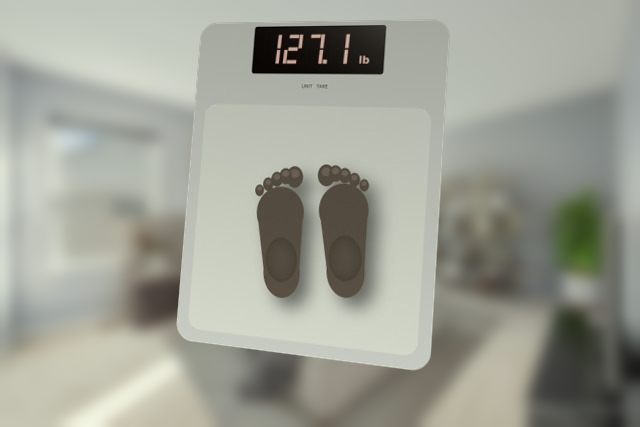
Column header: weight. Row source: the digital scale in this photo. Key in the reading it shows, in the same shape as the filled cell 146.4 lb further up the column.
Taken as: 127.1 lb
